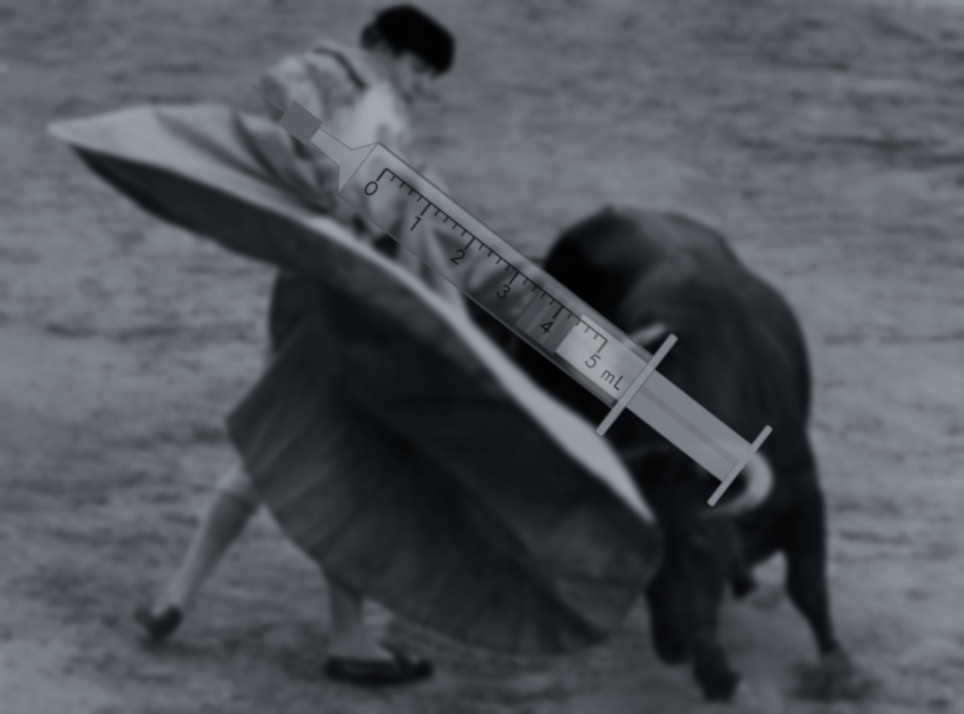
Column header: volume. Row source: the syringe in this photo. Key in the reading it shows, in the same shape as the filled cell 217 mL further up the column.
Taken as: 3.5 mL
